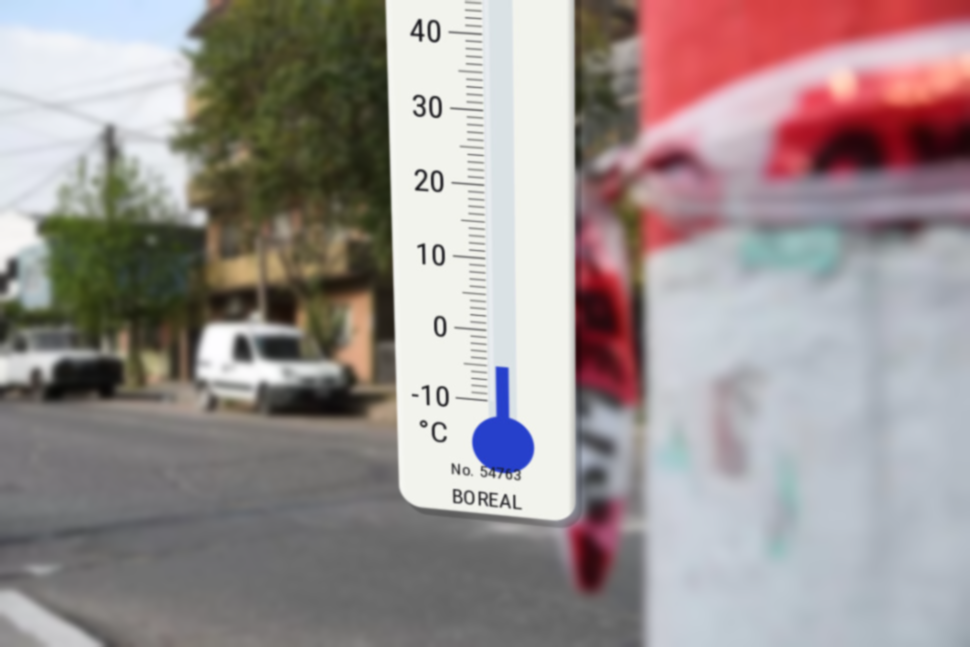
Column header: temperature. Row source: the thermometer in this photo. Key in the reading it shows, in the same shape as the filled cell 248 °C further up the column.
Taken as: -5 °C
